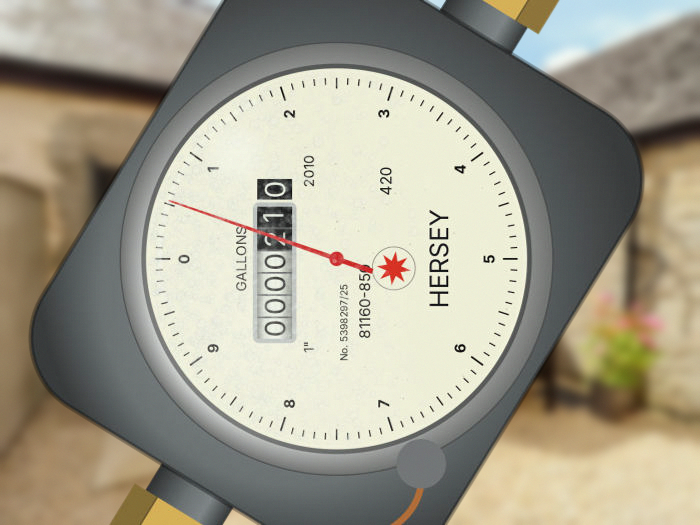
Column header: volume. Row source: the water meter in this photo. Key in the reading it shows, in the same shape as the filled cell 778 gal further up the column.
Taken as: 210.5 gal
